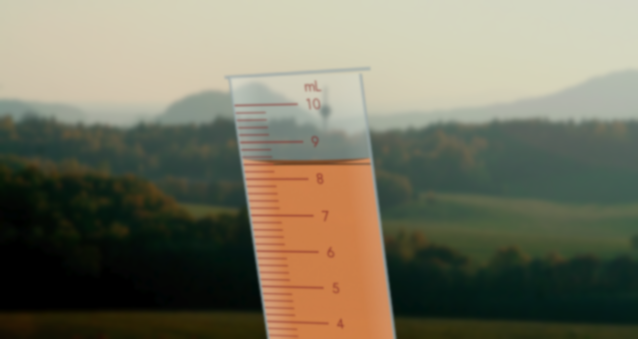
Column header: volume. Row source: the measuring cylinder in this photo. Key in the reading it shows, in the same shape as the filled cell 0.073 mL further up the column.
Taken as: 8.4 mL
